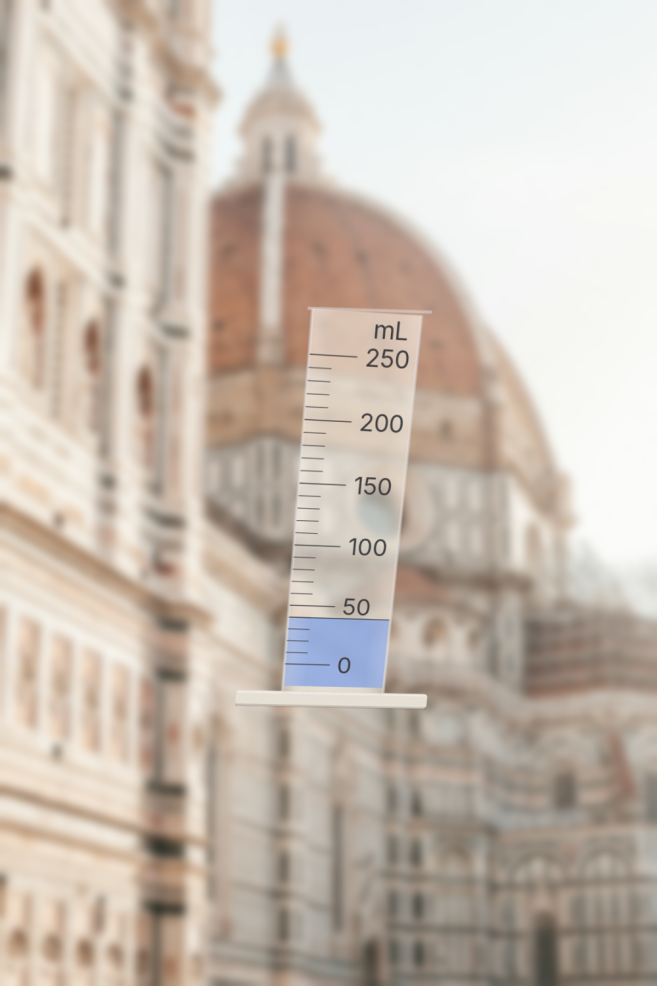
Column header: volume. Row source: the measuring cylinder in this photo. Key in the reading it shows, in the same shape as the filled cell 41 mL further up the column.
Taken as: 40 mL
